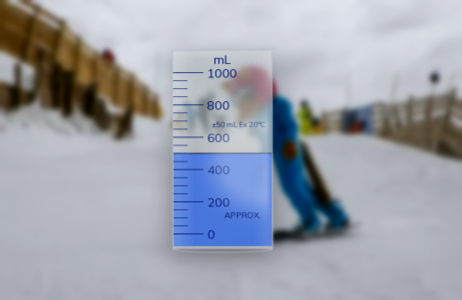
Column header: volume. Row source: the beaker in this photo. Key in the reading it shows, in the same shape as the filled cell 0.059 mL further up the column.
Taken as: 500 mL
